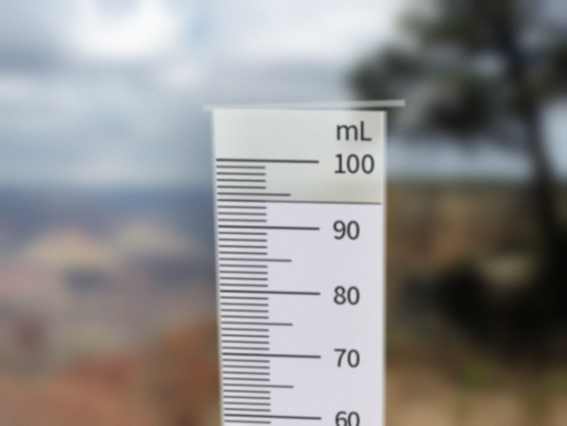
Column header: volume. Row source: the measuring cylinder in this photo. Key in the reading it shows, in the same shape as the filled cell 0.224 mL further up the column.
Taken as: 94 mL
